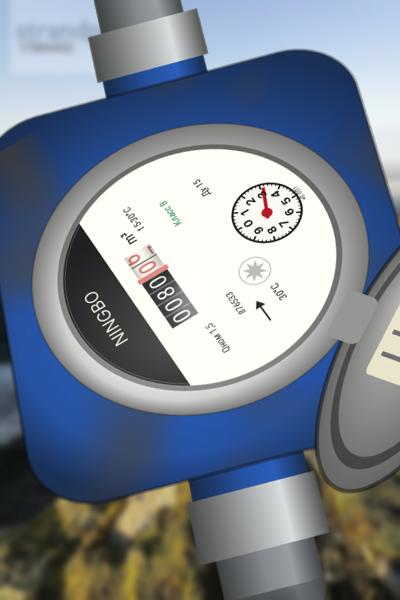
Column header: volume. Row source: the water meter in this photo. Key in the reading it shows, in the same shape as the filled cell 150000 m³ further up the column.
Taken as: 80.063 m³
